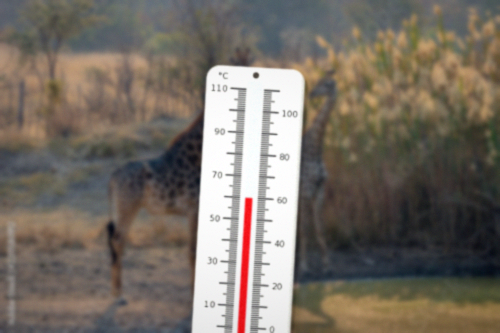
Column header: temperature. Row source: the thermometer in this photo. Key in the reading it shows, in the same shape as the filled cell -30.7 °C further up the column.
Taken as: 60 °C
